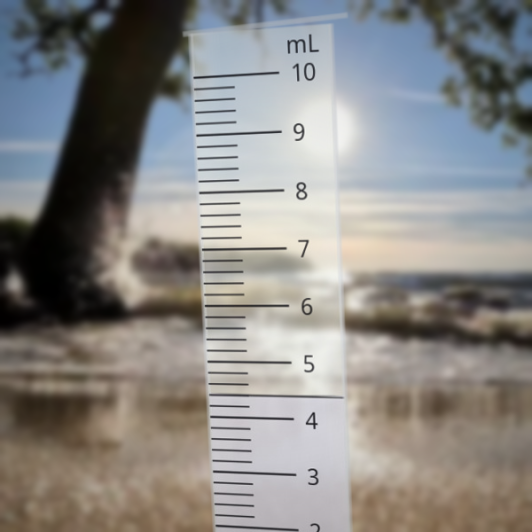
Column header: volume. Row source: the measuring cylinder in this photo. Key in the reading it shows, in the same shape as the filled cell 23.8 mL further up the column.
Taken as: 4.4 mL
